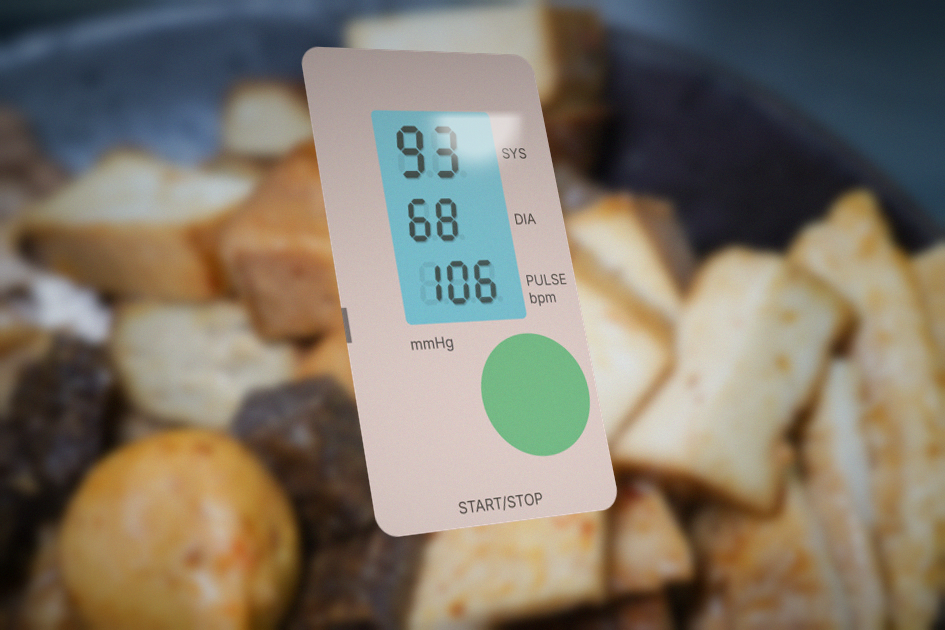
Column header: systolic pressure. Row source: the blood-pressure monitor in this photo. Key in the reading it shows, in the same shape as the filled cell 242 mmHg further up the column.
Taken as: 93 mmHg
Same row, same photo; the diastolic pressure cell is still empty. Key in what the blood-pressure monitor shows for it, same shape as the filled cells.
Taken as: 68 mmHg
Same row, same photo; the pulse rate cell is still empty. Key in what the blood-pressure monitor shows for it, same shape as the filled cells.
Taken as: 106 bpm
